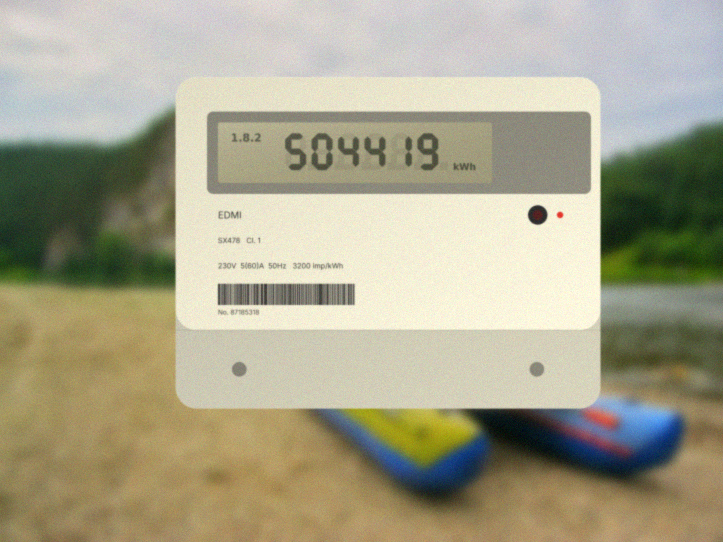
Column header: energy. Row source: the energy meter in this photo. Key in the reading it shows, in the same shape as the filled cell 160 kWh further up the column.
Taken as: 504419 kWh
